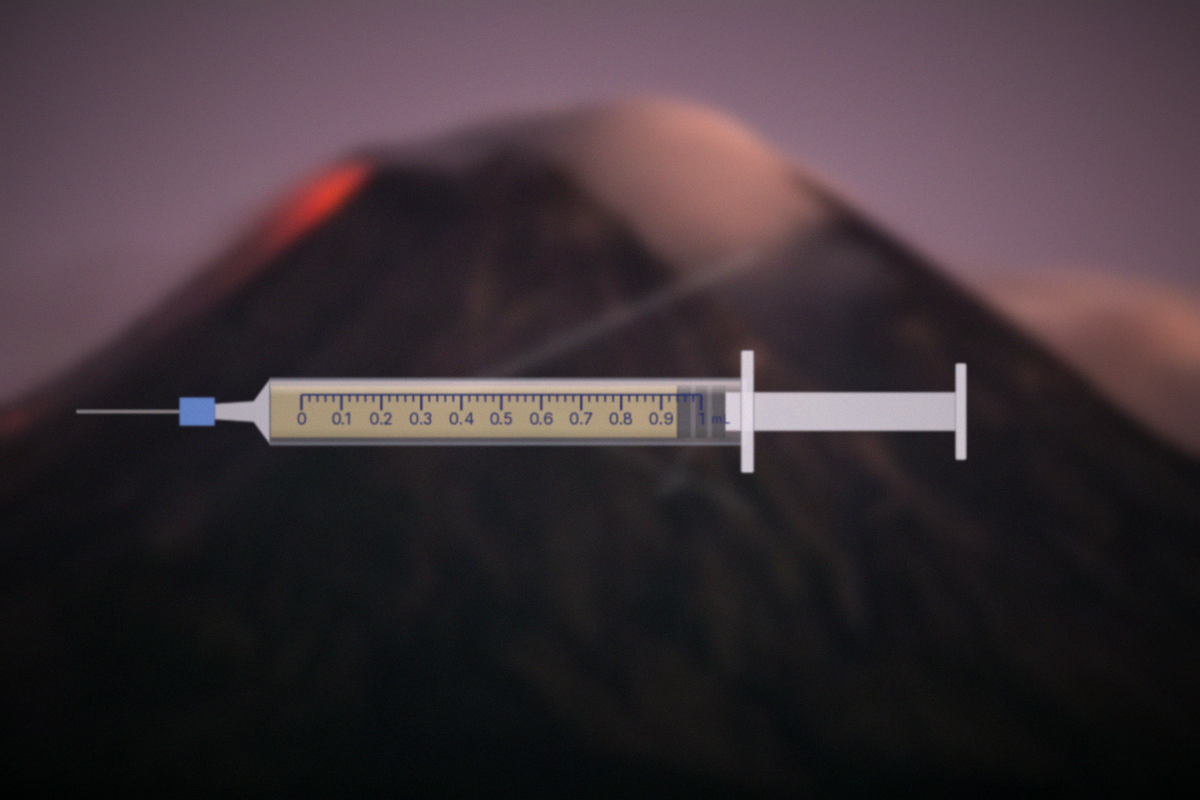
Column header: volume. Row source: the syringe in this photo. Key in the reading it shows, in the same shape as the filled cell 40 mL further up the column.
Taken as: 0.94 mL
